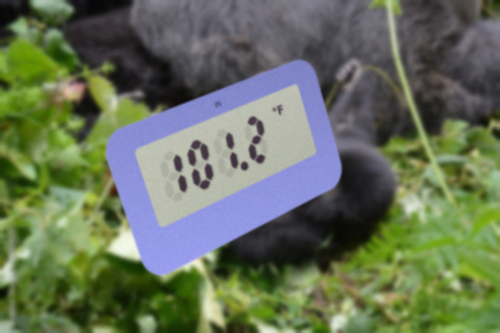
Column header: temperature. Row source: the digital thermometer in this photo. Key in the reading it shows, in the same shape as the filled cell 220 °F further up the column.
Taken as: 101.2 °F
